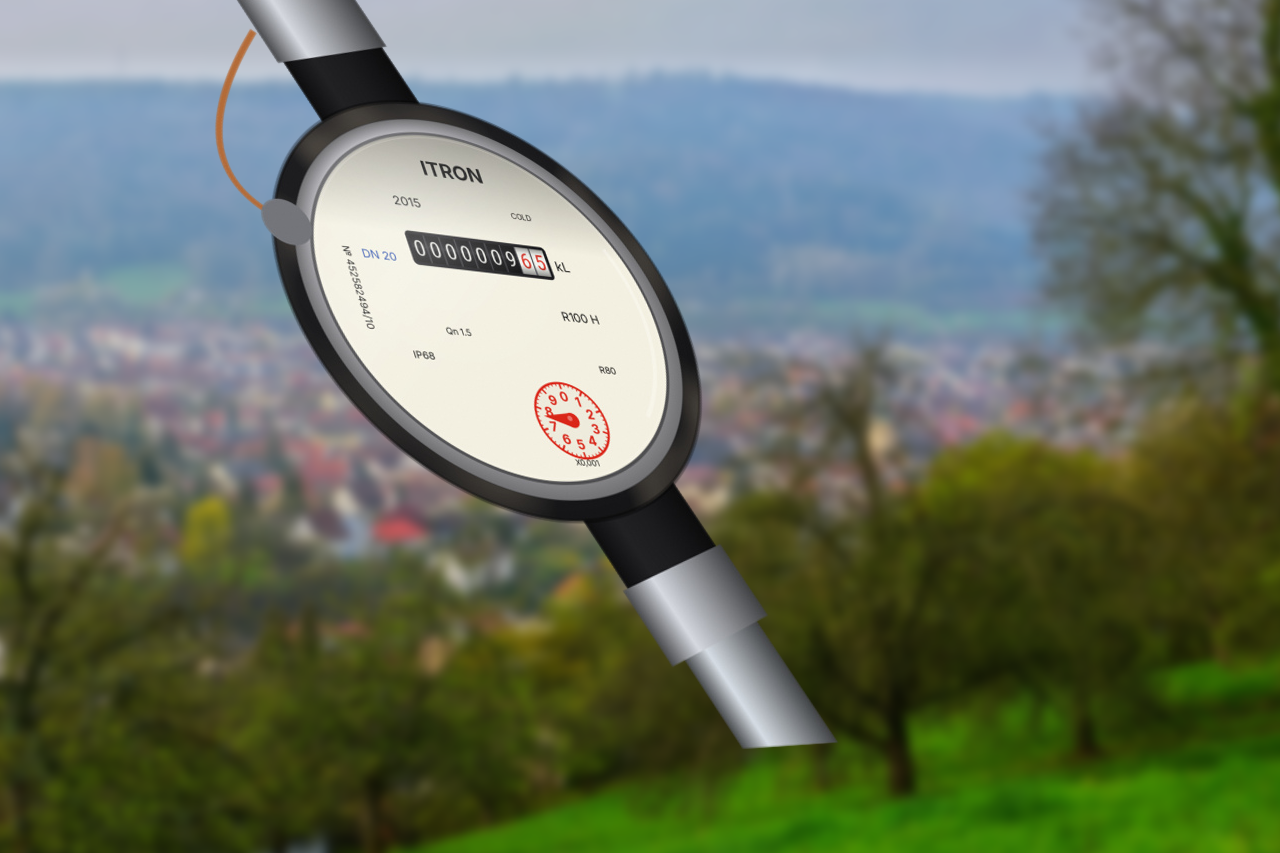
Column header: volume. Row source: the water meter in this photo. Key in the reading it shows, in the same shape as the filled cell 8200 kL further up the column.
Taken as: 9.657 kL
